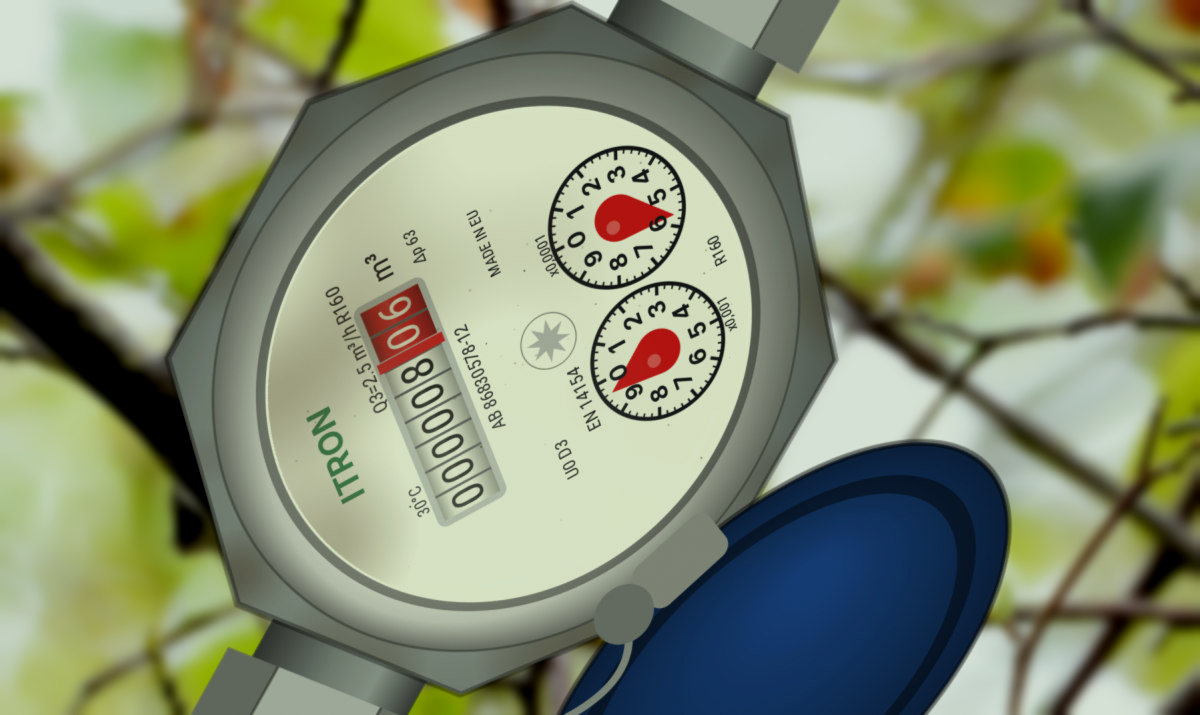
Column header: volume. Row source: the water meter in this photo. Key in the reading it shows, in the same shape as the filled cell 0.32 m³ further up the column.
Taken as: 8.0595 m³
